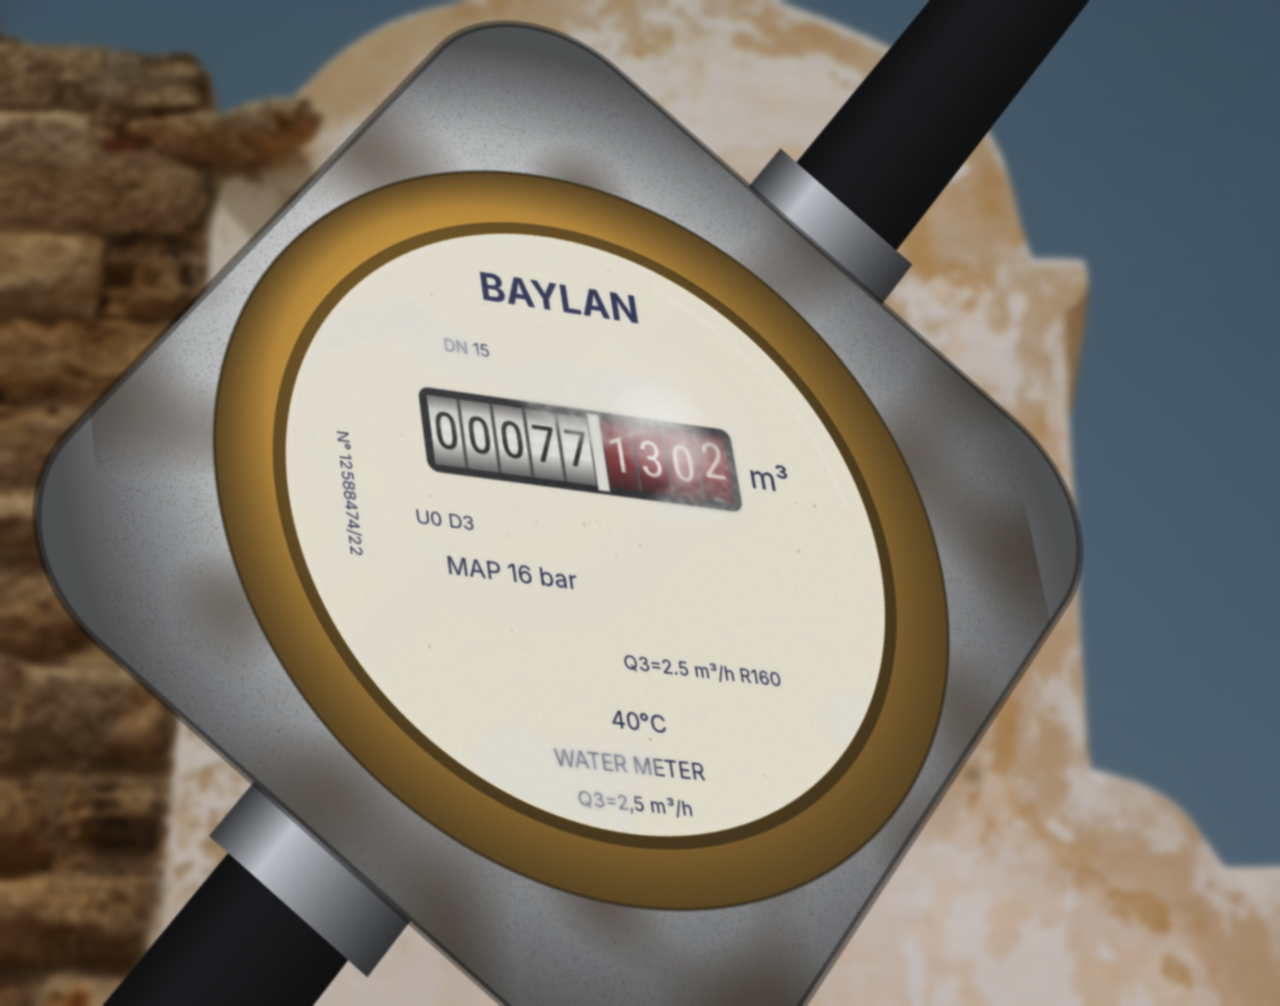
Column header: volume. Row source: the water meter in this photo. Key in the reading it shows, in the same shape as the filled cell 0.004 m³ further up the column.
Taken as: 77.1302 m³
